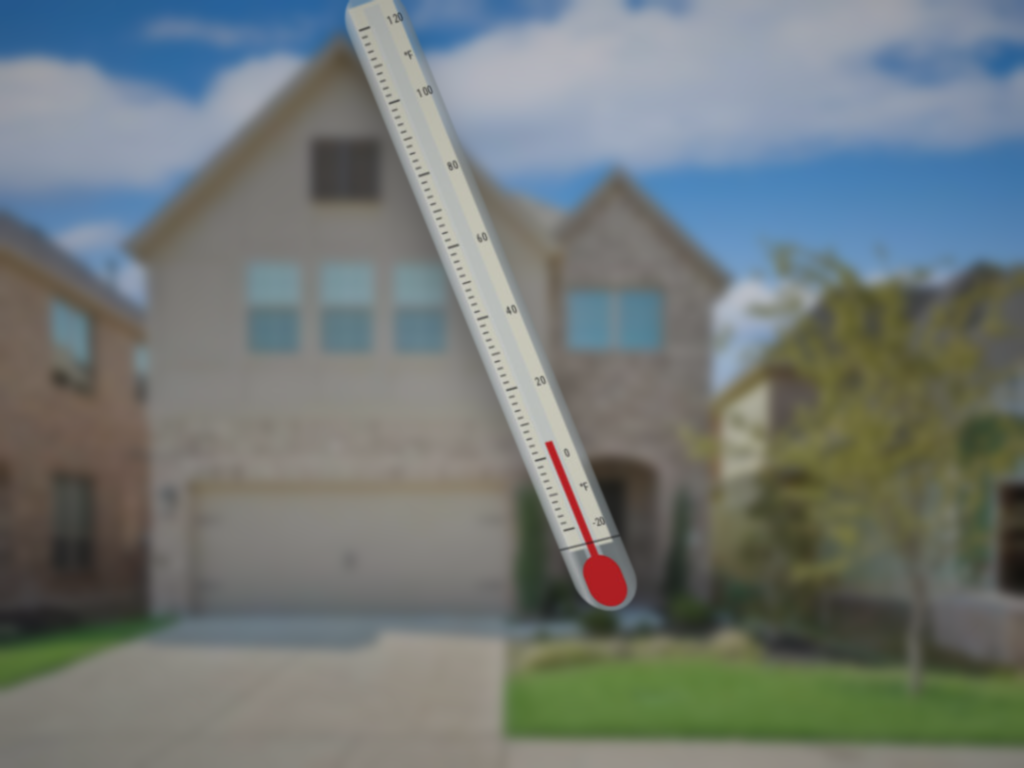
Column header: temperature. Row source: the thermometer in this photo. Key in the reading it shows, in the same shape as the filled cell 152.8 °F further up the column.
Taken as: 4 °F
